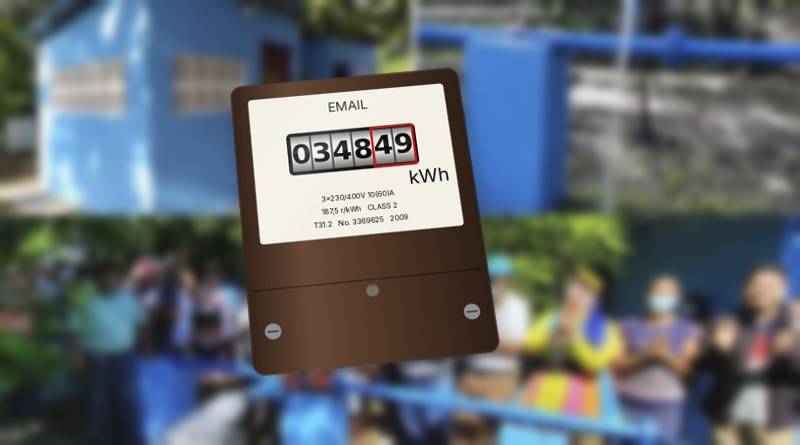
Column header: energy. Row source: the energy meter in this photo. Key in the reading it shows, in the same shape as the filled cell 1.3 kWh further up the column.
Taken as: 348.49 kWh
